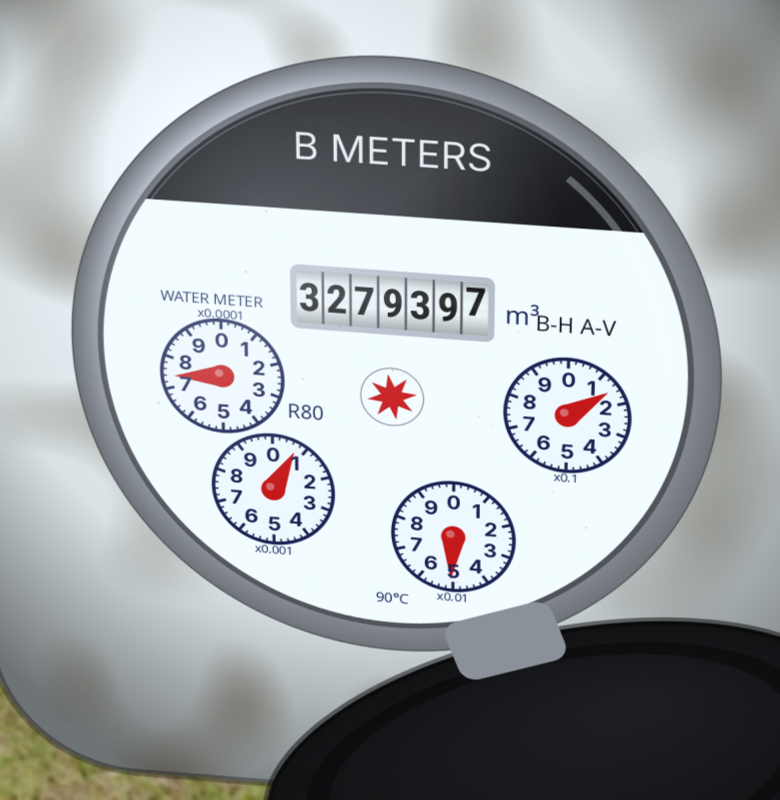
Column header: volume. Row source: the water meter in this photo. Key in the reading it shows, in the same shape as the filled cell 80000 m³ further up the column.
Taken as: 3279397.1507 m³
